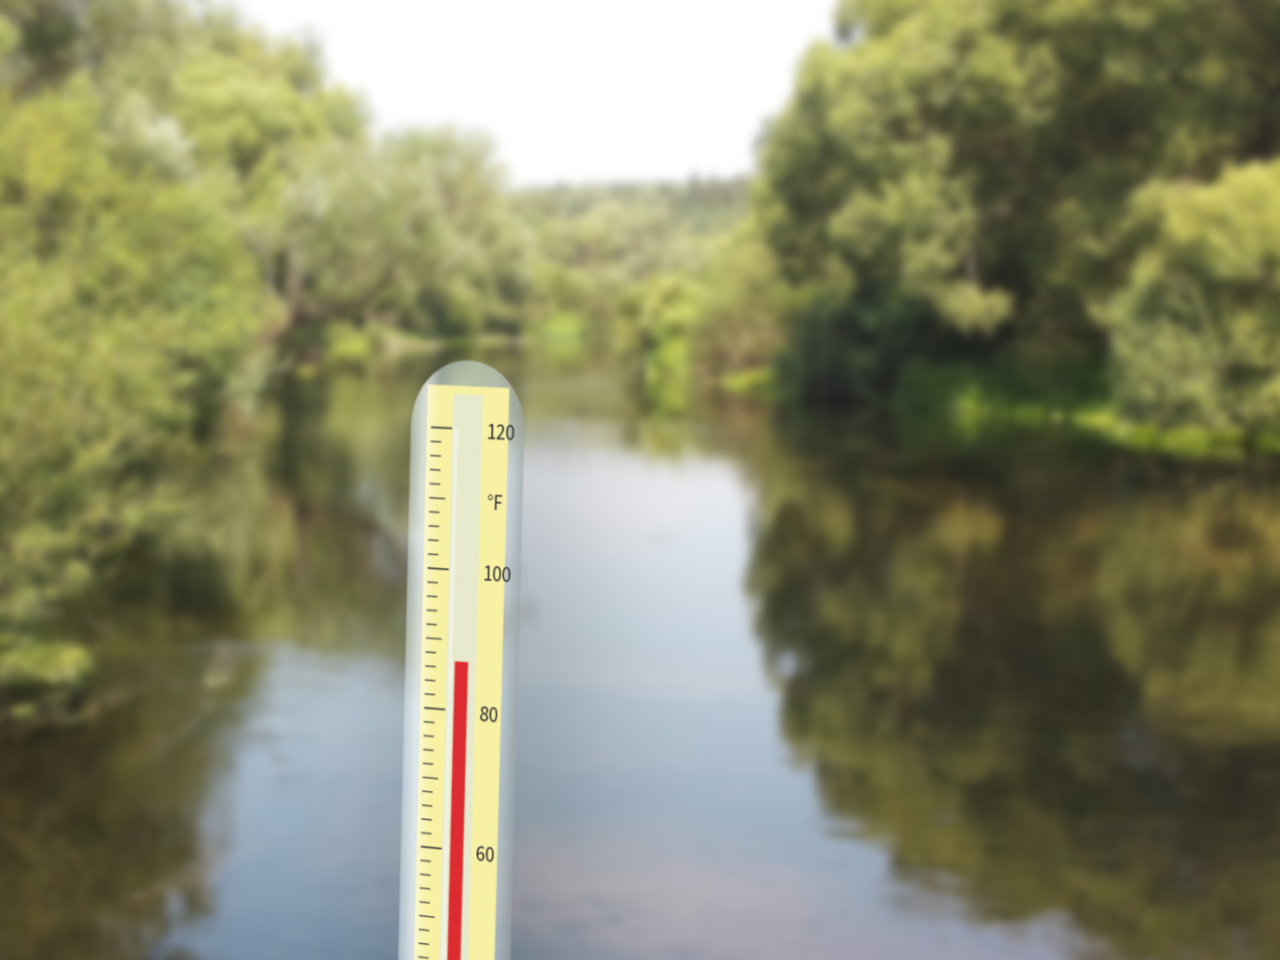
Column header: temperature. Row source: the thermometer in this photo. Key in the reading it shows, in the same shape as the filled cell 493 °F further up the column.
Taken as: 87 °F
